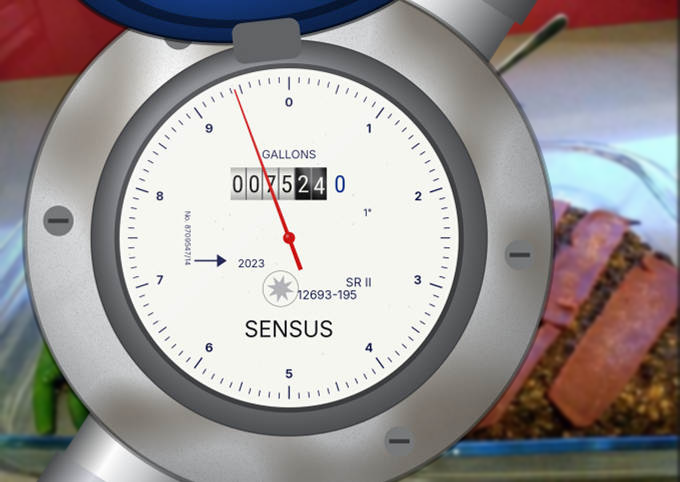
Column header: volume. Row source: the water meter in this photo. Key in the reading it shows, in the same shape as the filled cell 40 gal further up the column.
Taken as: 75239.4 gal
